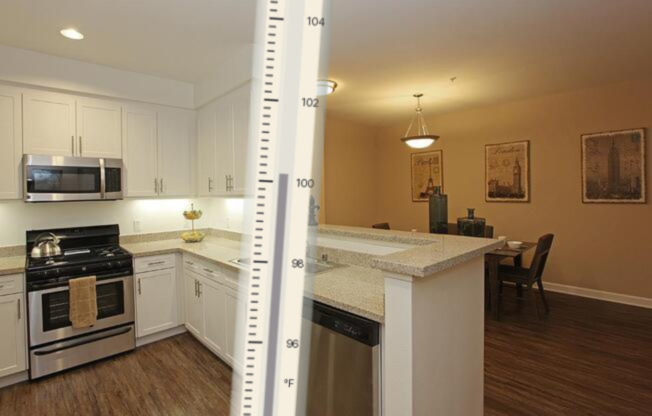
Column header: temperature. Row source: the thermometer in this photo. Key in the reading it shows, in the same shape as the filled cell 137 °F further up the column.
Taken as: 100.2 °F
